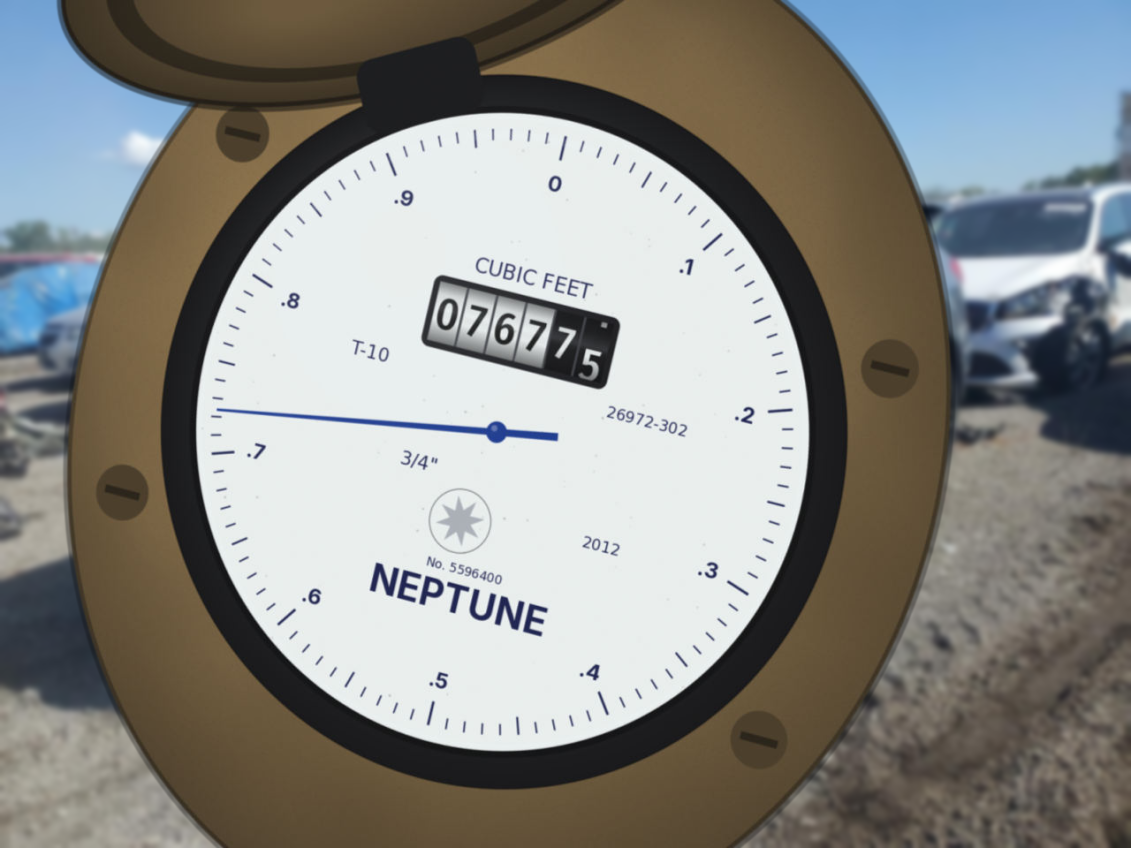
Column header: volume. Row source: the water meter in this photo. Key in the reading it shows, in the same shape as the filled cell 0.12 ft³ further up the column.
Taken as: 76774.72 ft³
